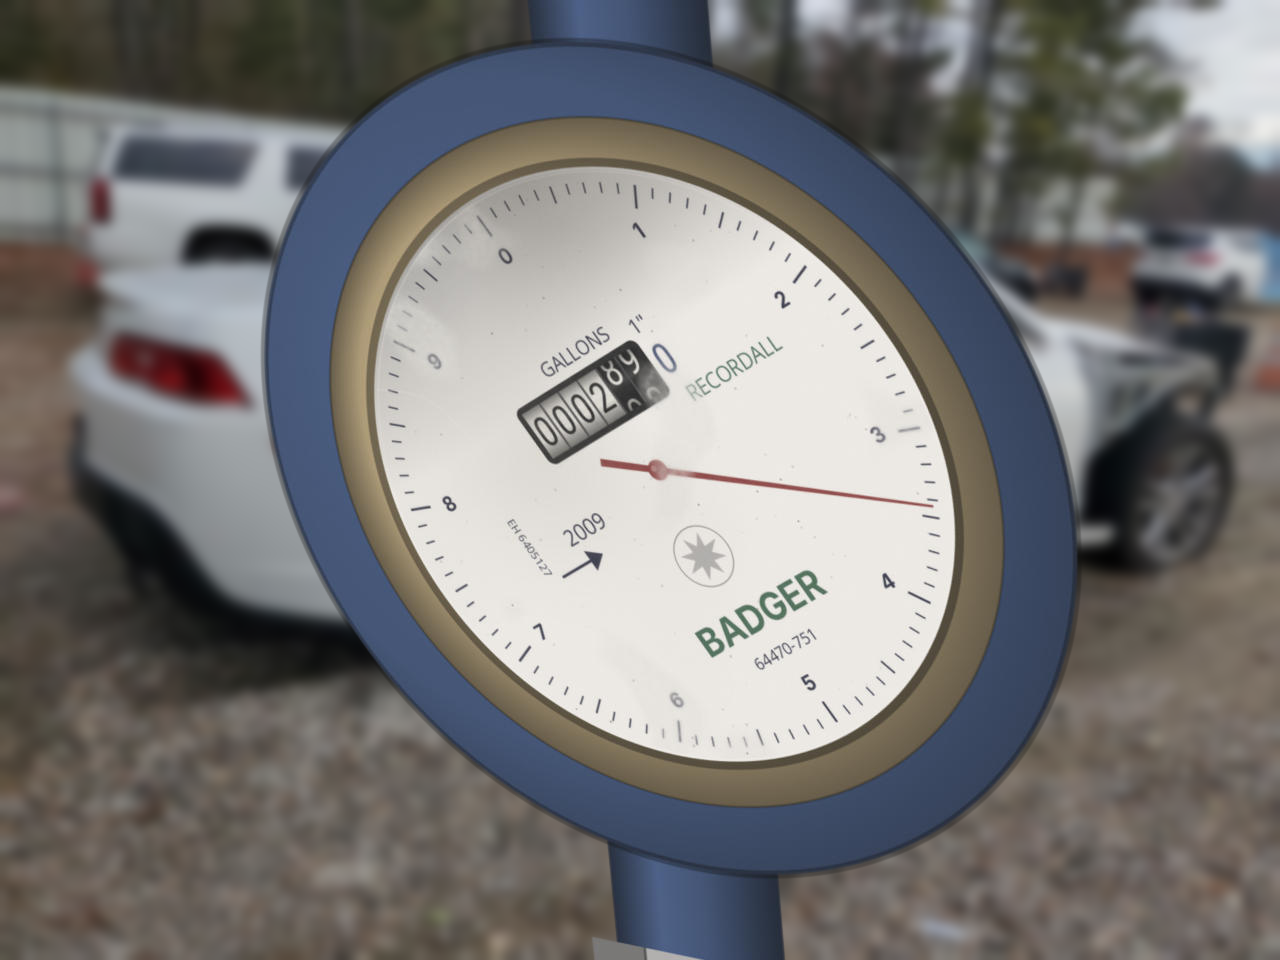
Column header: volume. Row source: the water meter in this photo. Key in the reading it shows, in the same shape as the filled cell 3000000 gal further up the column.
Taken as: 2893.4 gal
